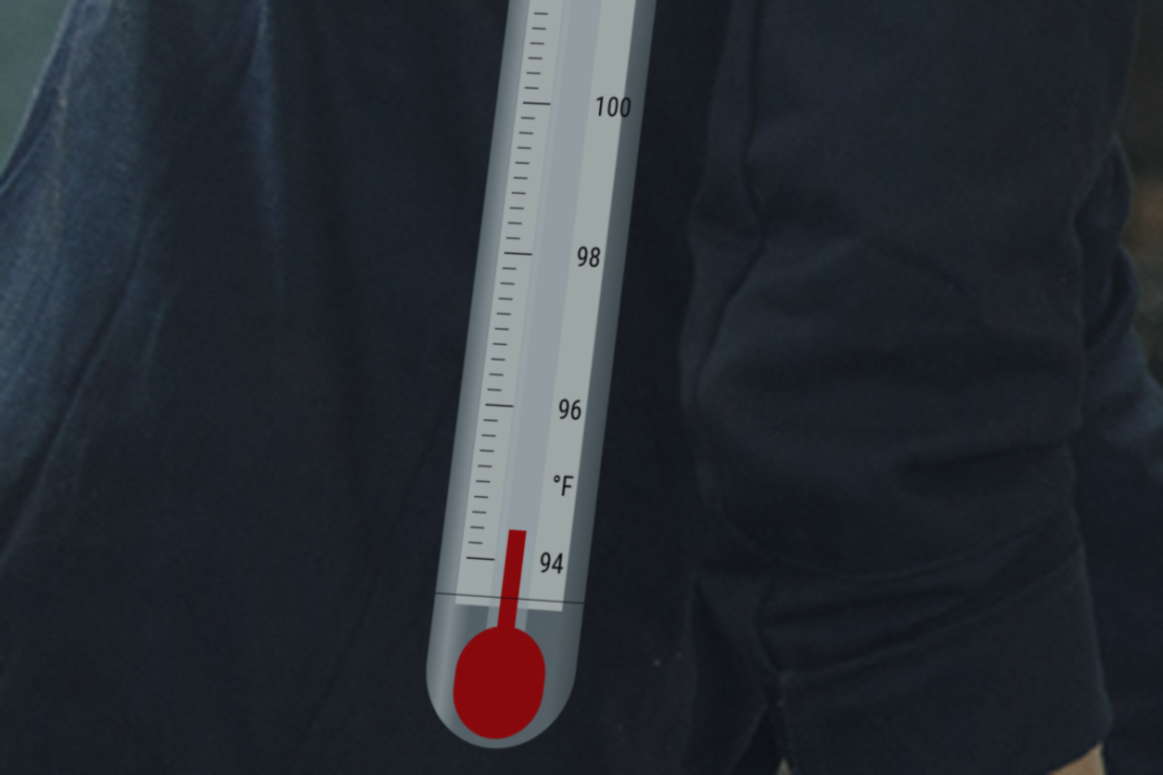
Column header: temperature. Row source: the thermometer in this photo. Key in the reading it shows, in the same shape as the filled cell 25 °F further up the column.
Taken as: 94.4 °F
